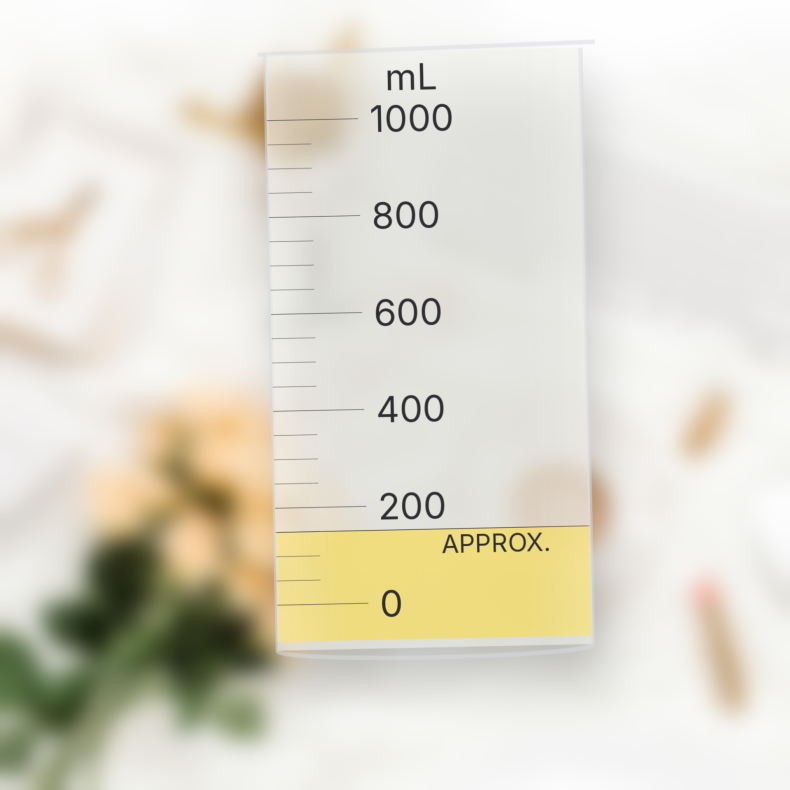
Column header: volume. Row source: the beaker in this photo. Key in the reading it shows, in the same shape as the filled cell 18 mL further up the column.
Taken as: 150 mL
